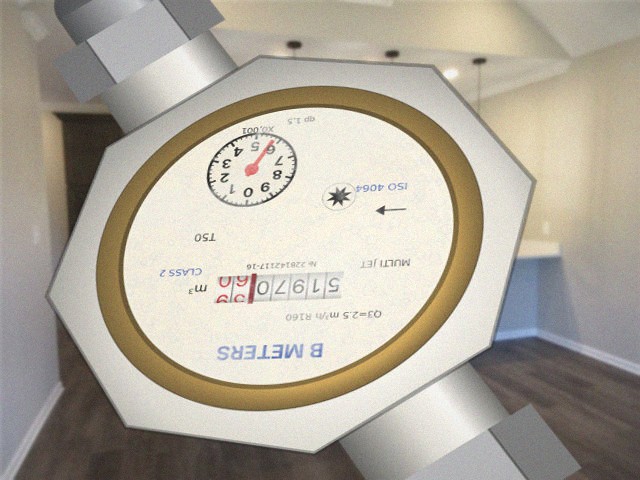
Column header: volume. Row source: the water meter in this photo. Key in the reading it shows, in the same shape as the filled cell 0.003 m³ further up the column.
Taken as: 51970.595 m³
